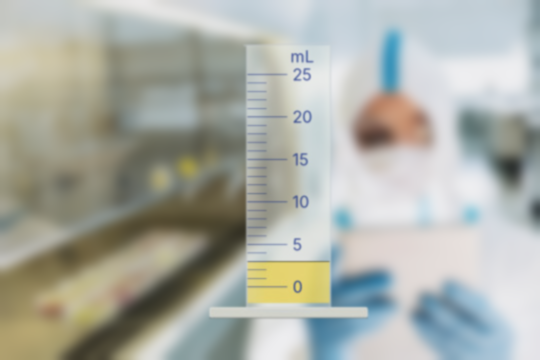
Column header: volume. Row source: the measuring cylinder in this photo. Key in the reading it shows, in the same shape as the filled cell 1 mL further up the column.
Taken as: 3 mL
